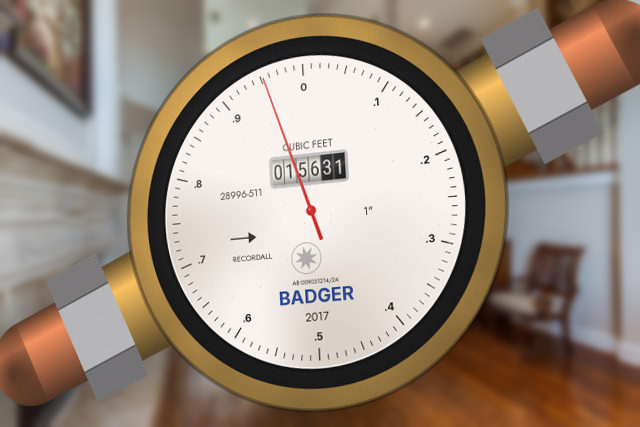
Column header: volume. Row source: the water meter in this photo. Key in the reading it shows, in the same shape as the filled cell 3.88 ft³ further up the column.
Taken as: 15630.95 ft³
